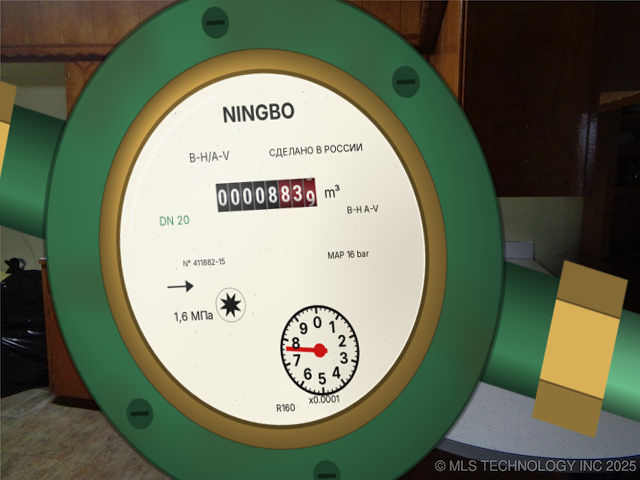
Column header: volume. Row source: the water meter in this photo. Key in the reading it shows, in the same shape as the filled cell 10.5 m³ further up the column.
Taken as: 8.8387 m³
